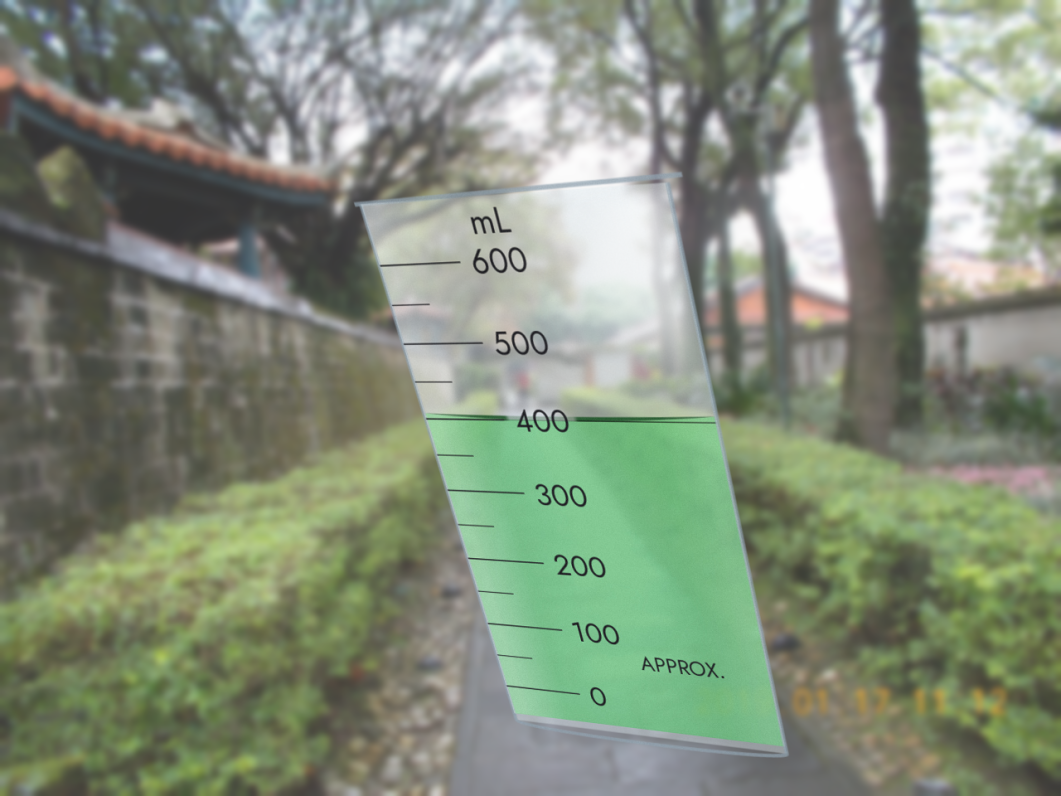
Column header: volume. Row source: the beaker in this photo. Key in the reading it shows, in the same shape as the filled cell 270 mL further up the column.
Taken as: 400 mL
